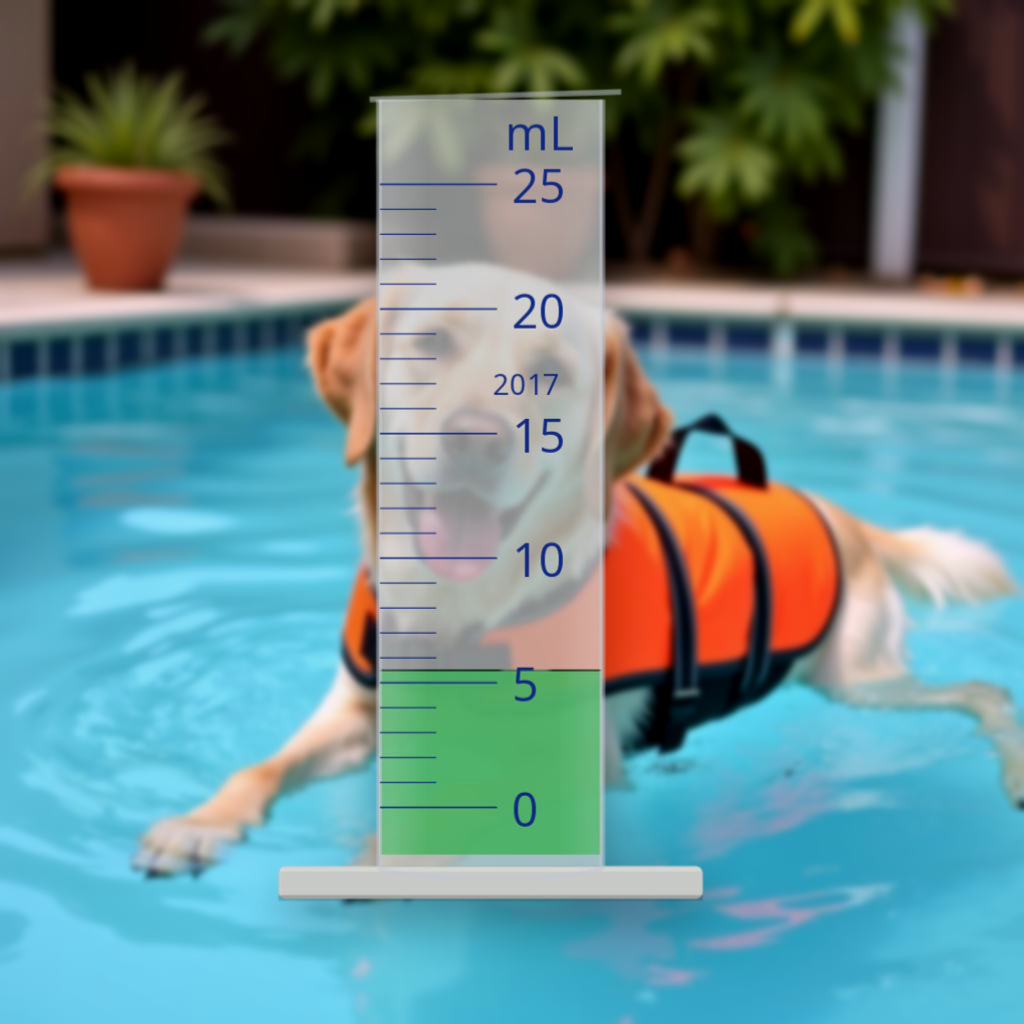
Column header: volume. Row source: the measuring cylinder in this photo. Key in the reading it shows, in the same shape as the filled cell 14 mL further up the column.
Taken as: 5.5 mL
